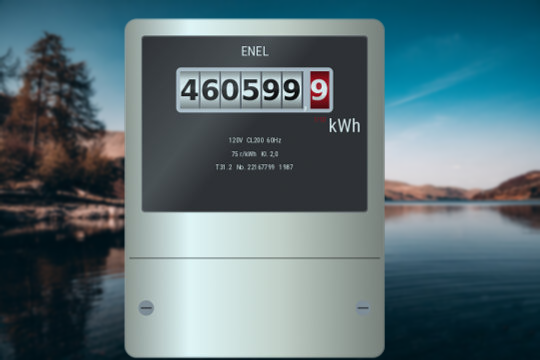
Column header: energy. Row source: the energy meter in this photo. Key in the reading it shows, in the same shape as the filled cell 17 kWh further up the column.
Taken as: 460599.9 kWh
